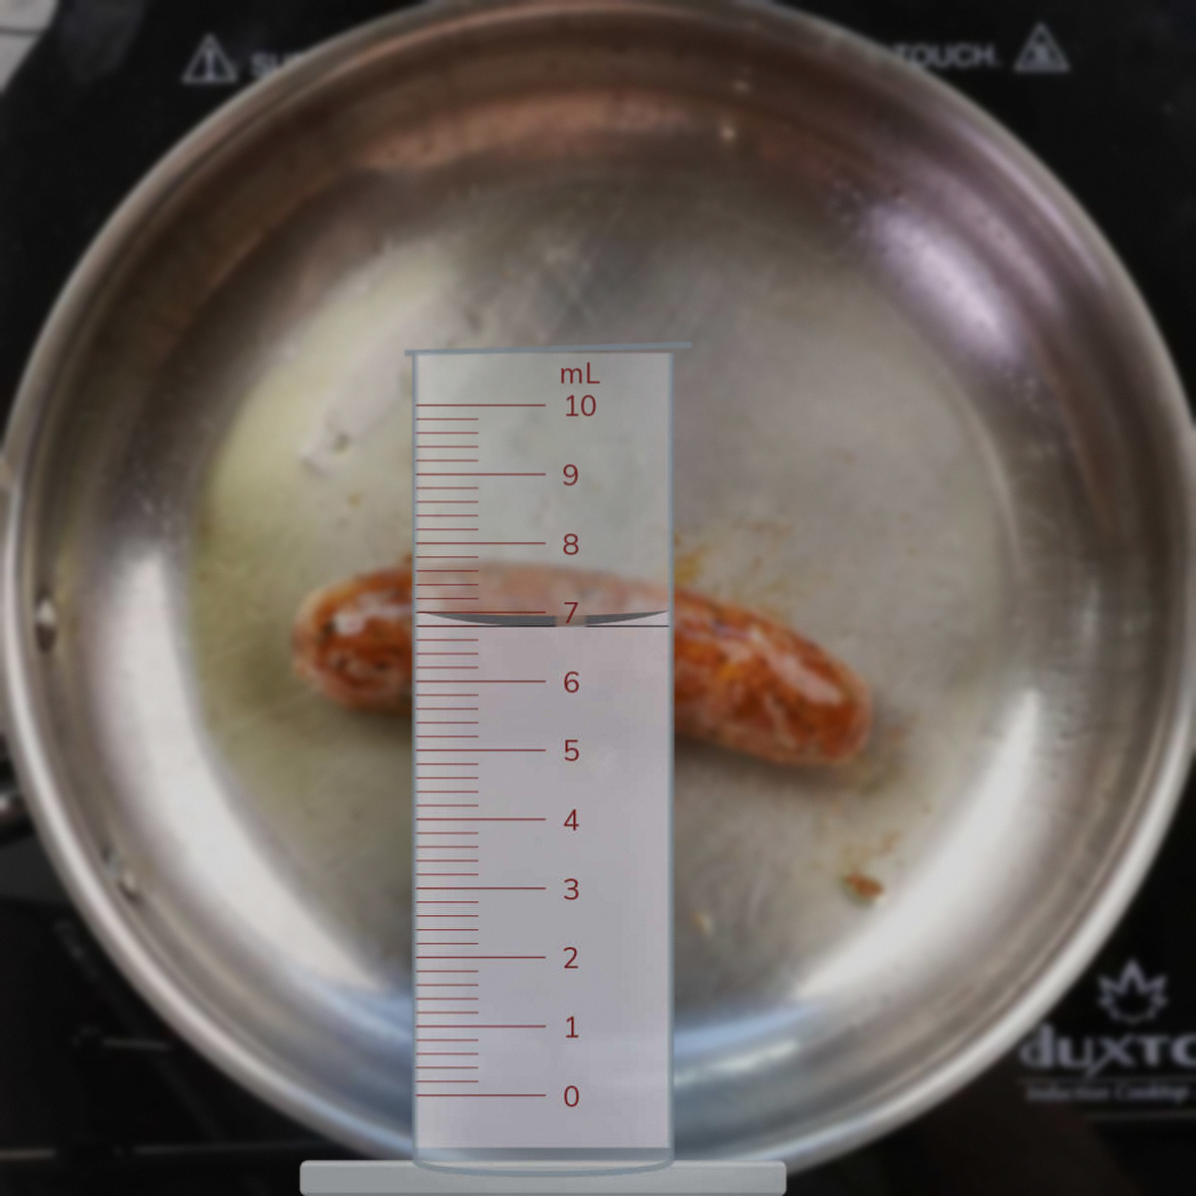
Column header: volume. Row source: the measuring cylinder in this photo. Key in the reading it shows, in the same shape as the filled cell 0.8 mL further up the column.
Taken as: 6.8 mL
